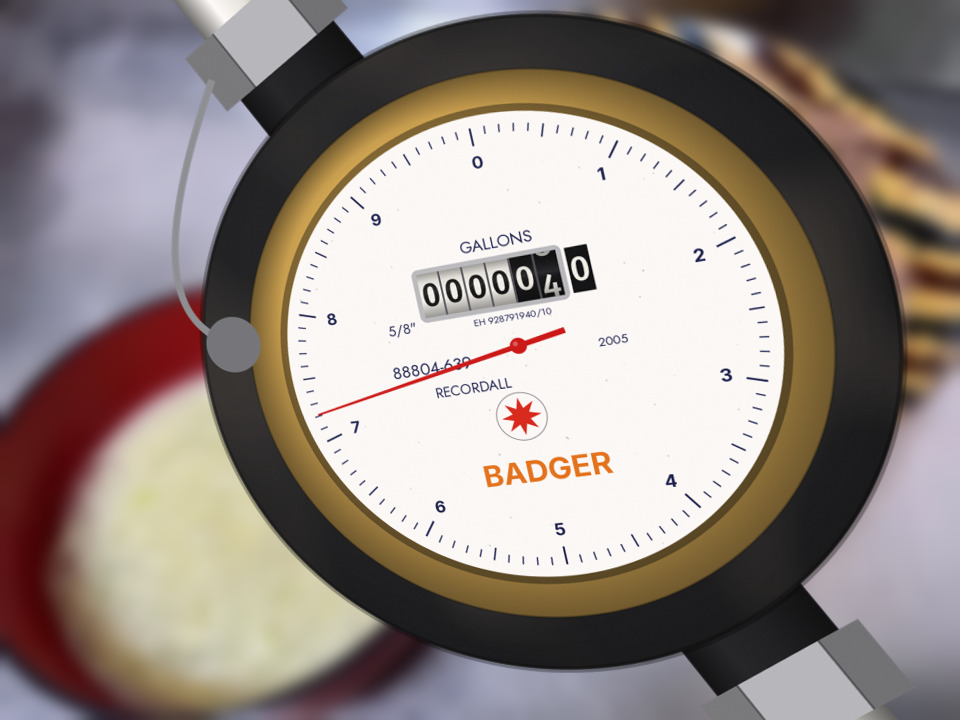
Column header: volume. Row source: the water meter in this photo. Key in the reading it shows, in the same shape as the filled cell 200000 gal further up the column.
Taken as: 37.2 gal
